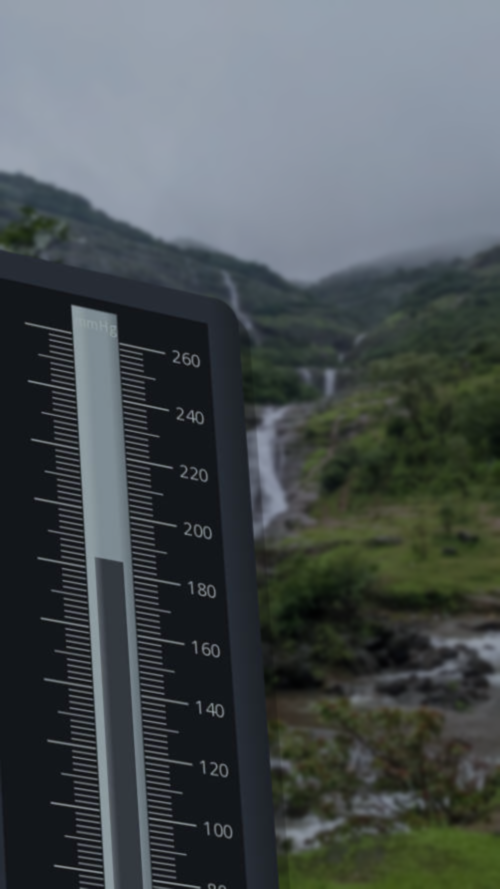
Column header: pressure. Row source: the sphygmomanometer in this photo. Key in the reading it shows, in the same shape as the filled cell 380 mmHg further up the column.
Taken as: 184 mmHg
